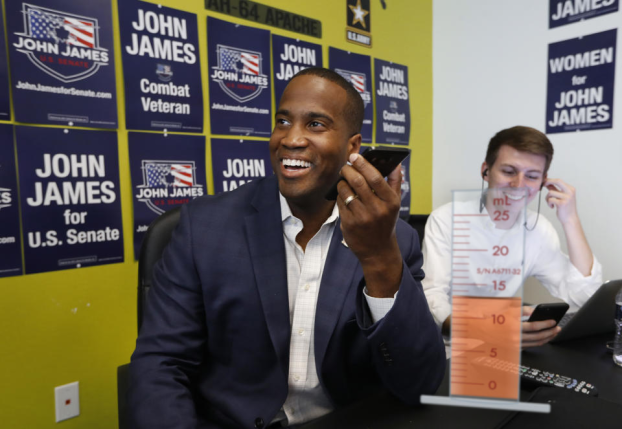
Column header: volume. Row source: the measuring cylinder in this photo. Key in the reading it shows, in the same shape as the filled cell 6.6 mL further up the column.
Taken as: 13 mL
